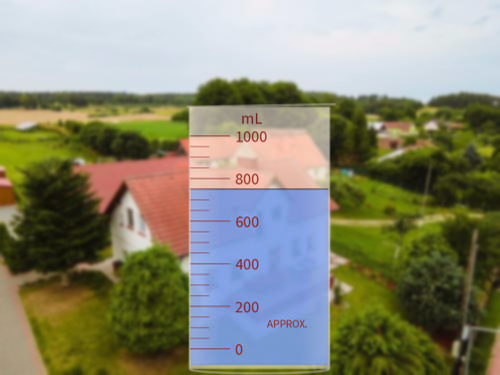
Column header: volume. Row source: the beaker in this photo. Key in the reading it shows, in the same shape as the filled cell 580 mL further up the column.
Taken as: 750 mL
